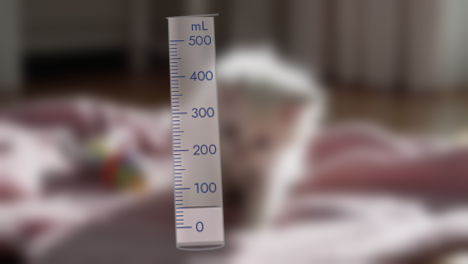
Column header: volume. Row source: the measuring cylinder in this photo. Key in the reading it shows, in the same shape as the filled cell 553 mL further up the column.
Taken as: 50 mL
